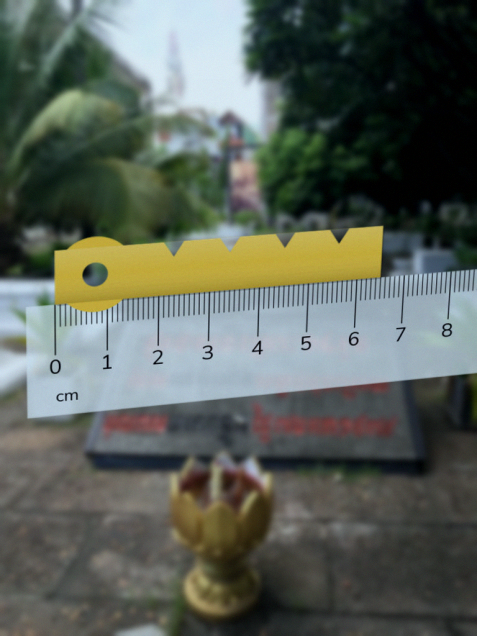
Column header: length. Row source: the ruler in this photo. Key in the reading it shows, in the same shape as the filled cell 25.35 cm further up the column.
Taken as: 6.5 cm
